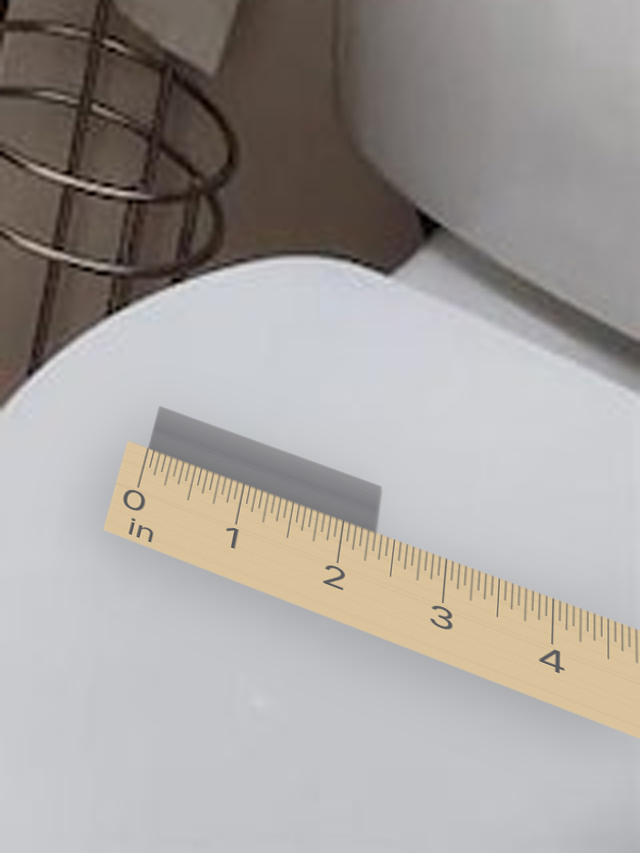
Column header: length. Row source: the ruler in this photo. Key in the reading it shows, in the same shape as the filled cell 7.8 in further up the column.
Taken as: 2.3125 in
